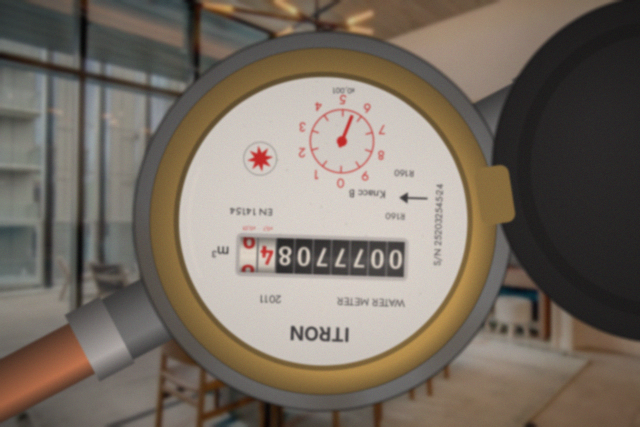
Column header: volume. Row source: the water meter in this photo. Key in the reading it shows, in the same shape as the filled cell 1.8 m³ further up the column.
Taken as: 77708.485 m³
